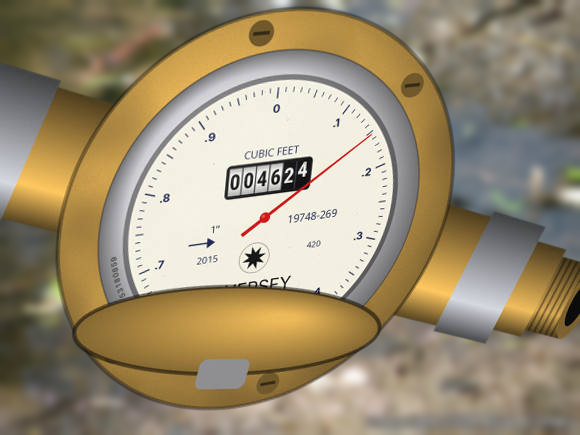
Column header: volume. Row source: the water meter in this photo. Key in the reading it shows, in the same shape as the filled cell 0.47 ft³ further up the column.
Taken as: 4624.15 ft³
